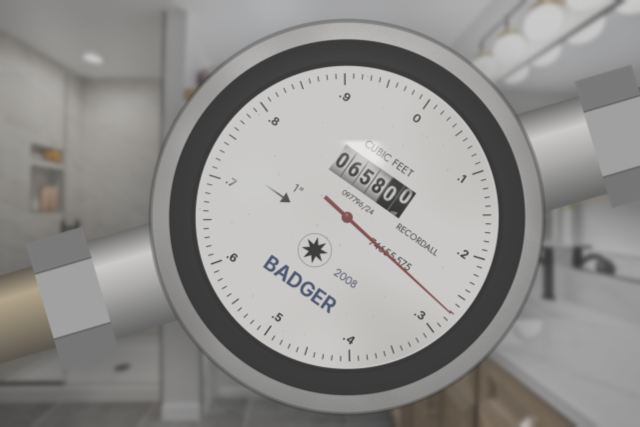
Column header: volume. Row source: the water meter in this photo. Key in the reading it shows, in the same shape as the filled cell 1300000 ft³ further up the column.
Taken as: 65800.27 ft³
